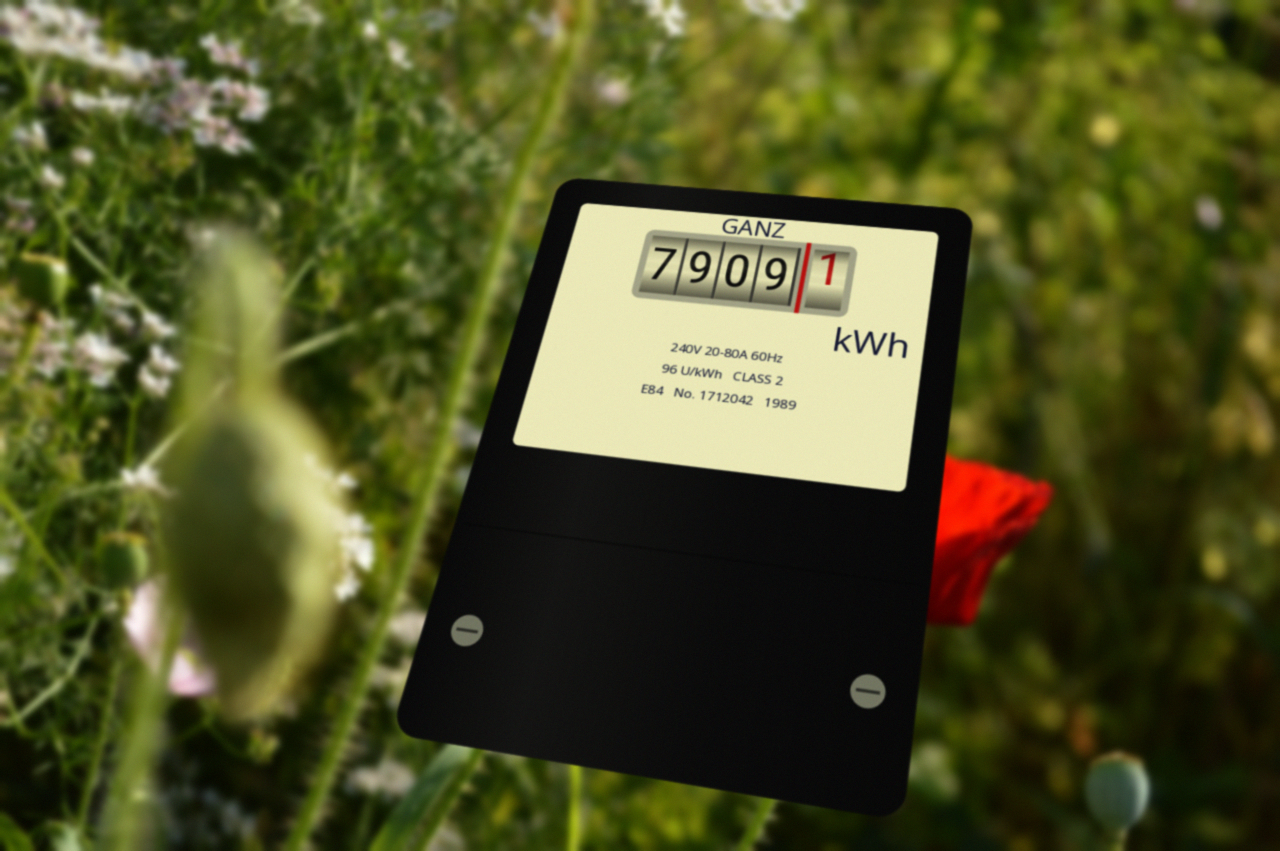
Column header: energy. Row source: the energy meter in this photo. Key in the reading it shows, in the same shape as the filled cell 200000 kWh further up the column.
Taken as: 7909.1 kWh
